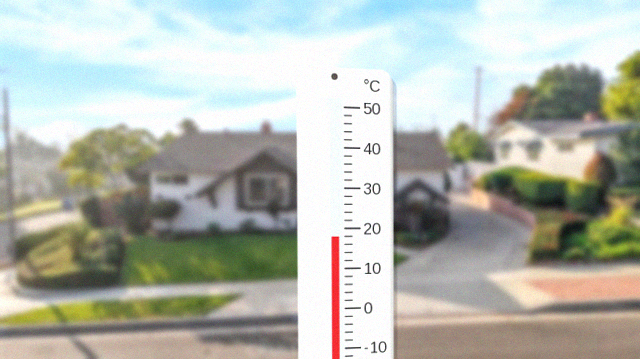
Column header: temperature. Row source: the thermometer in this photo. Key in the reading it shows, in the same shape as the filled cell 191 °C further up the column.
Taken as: 18 °C
